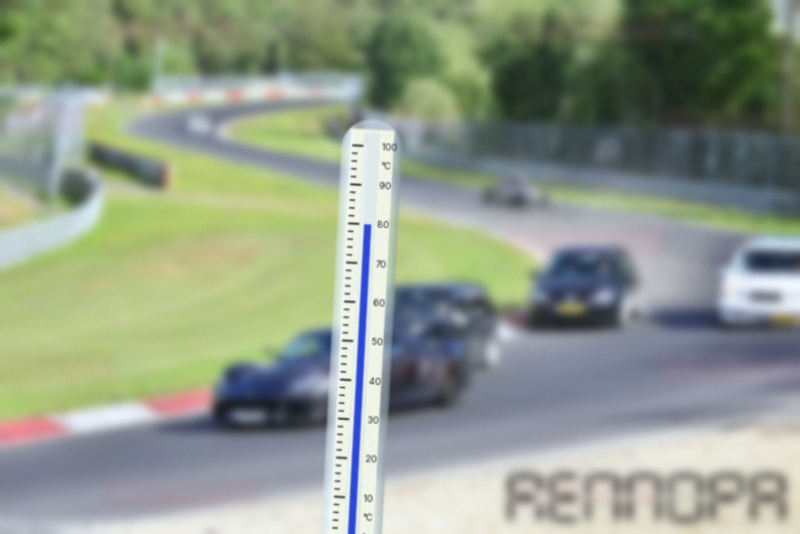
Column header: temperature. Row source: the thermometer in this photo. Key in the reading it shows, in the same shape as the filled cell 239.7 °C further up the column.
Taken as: 80 °C
